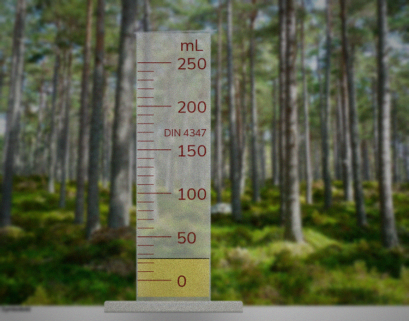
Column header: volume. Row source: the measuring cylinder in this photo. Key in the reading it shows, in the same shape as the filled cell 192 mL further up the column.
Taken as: 25 mL
